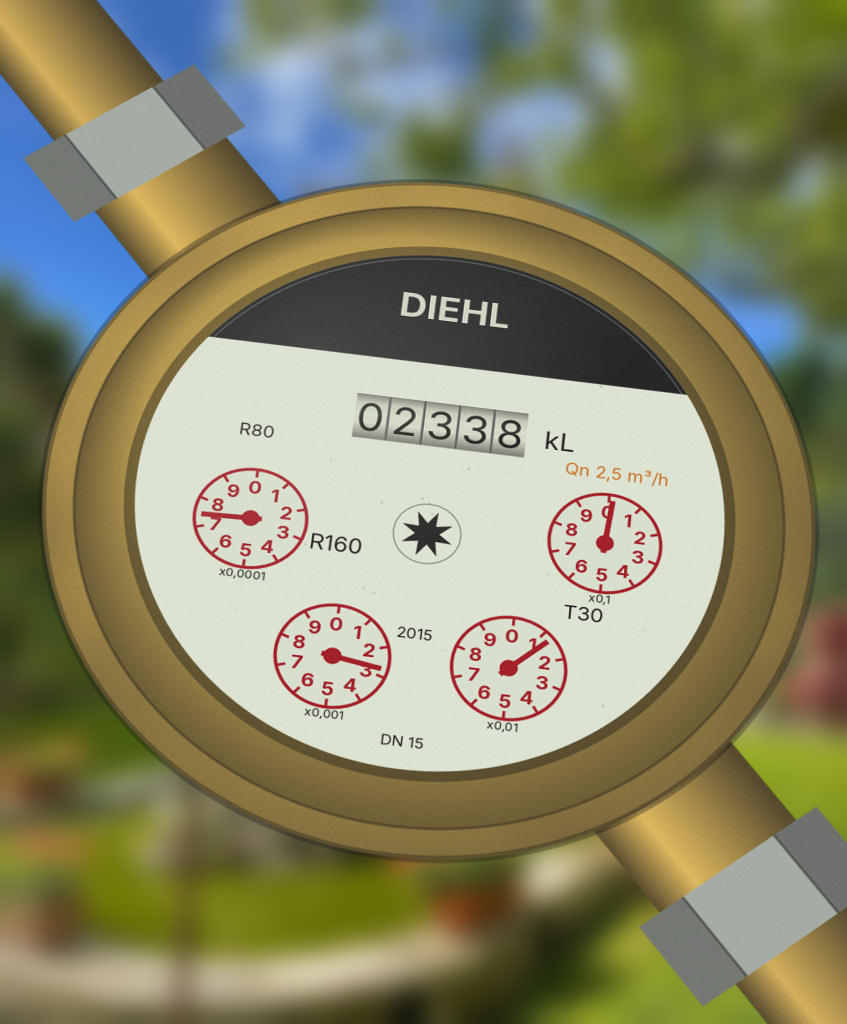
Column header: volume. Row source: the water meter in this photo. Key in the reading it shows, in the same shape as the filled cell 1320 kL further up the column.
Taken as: 2338.0127 kL
